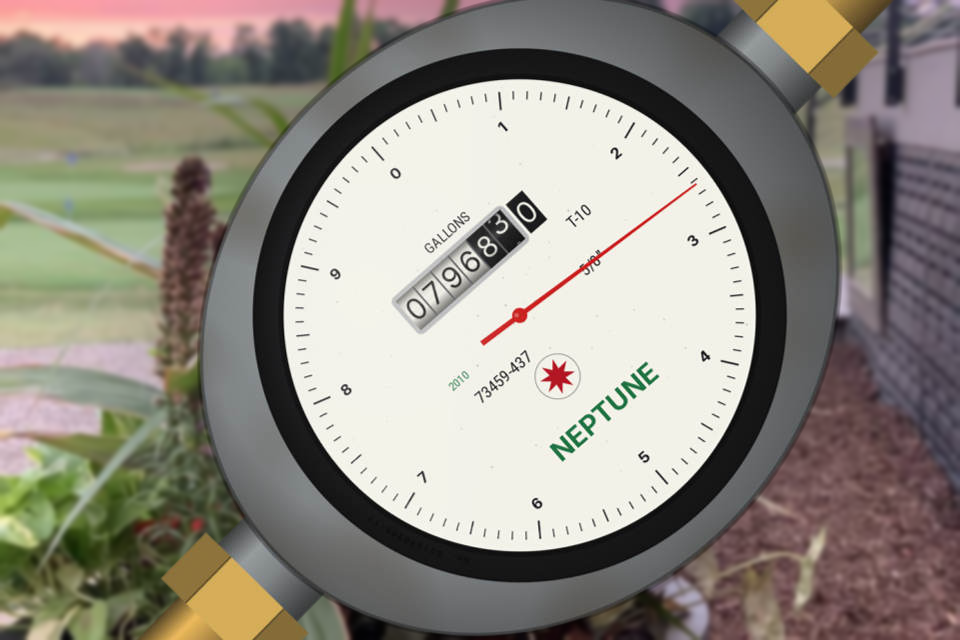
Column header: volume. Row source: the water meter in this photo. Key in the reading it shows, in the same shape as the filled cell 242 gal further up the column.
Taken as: 796832.6 gal
